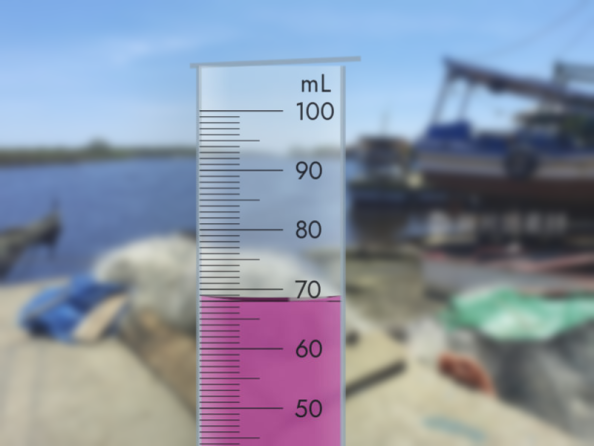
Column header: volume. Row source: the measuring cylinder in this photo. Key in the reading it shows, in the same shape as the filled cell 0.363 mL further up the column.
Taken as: 68 mL
